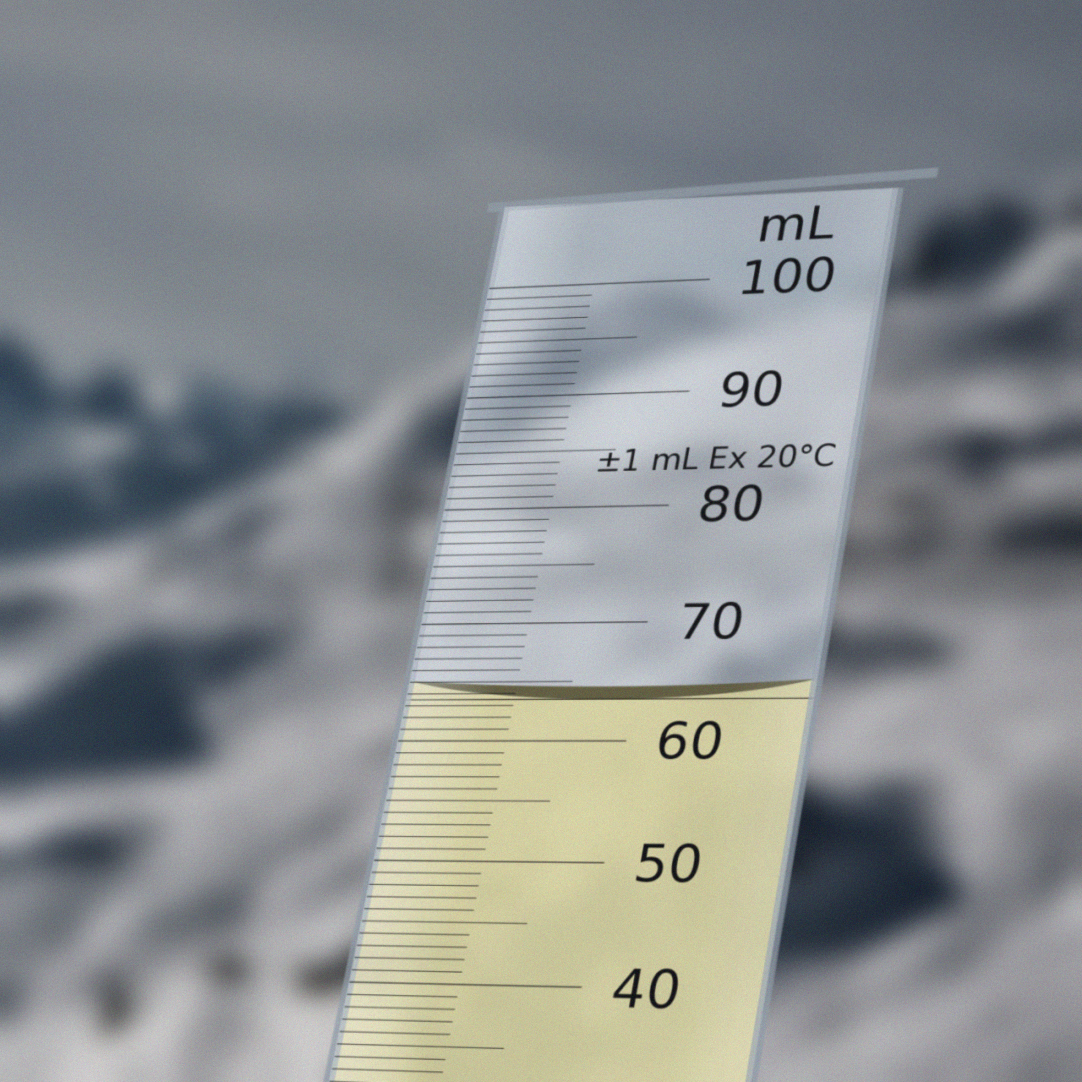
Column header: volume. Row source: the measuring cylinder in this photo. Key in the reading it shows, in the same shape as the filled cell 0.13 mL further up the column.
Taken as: 63.5 mL
